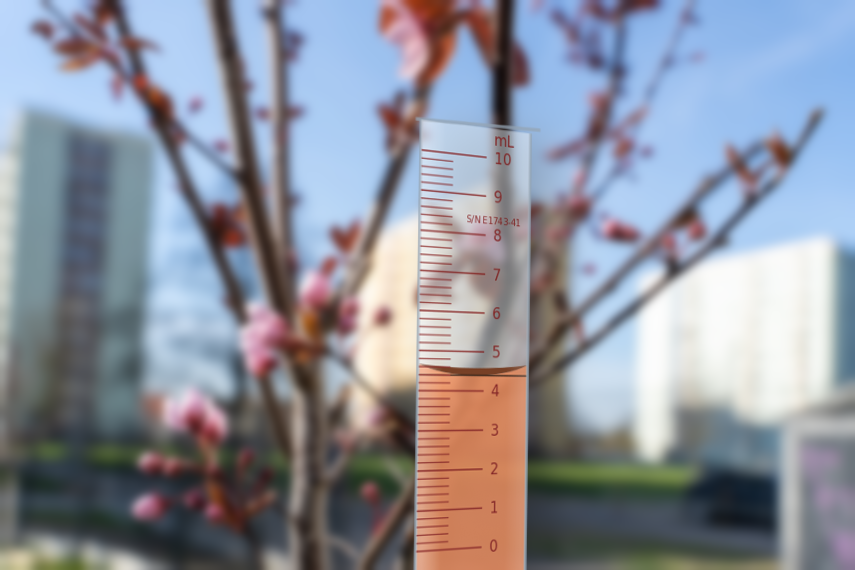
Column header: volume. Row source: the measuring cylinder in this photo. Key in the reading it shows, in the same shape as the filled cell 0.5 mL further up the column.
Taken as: 4.4 mL
